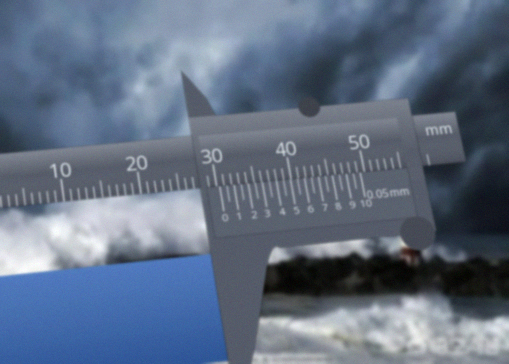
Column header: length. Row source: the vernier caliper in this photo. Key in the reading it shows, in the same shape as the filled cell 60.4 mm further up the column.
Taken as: 30.4 mm
